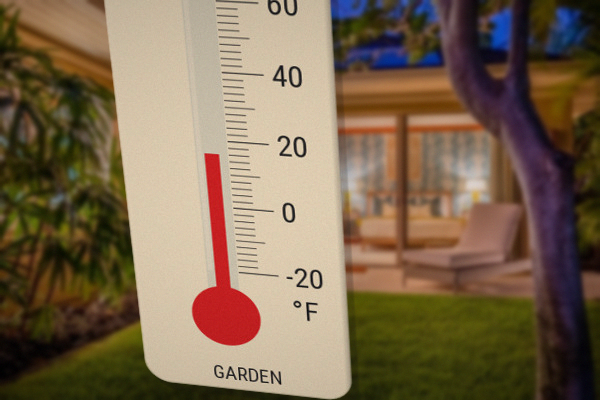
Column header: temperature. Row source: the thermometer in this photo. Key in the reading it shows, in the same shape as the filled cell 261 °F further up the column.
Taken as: 16 °F
